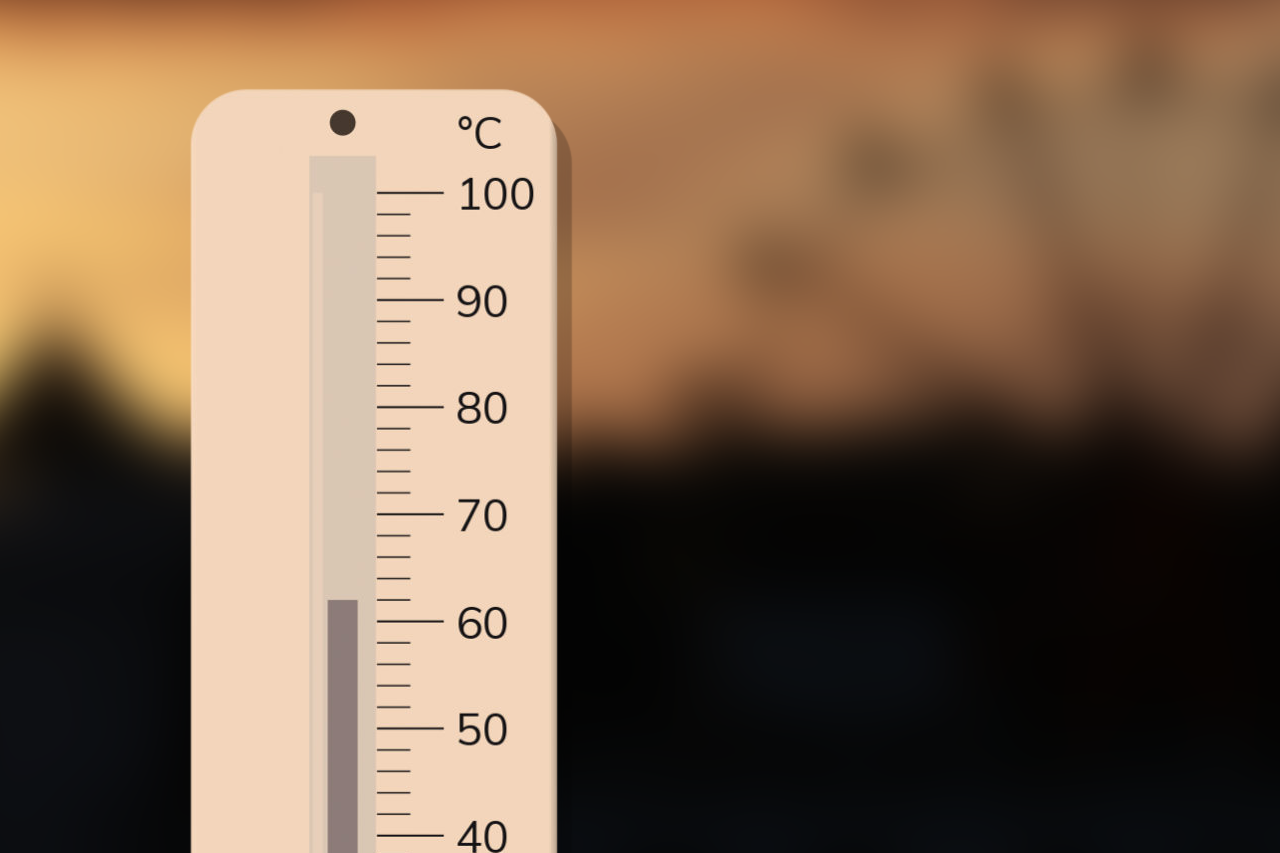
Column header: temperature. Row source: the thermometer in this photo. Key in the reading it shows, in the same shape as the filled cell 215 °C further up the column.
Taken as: 62 °C
